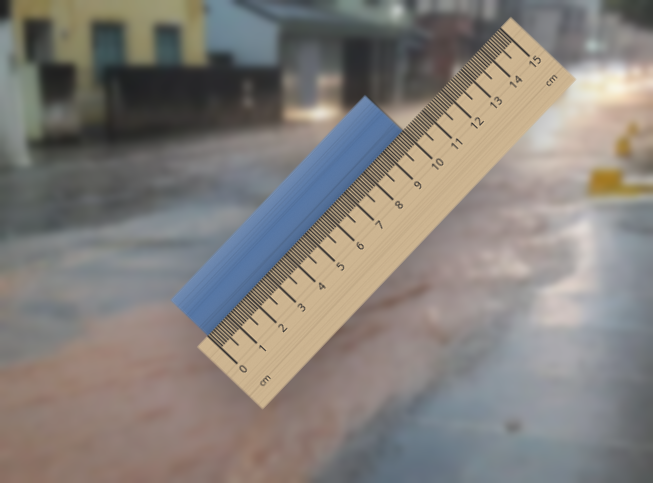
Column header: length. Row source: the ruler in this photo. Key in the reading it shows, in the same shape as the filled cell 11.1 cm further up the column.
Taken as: 10 cm
